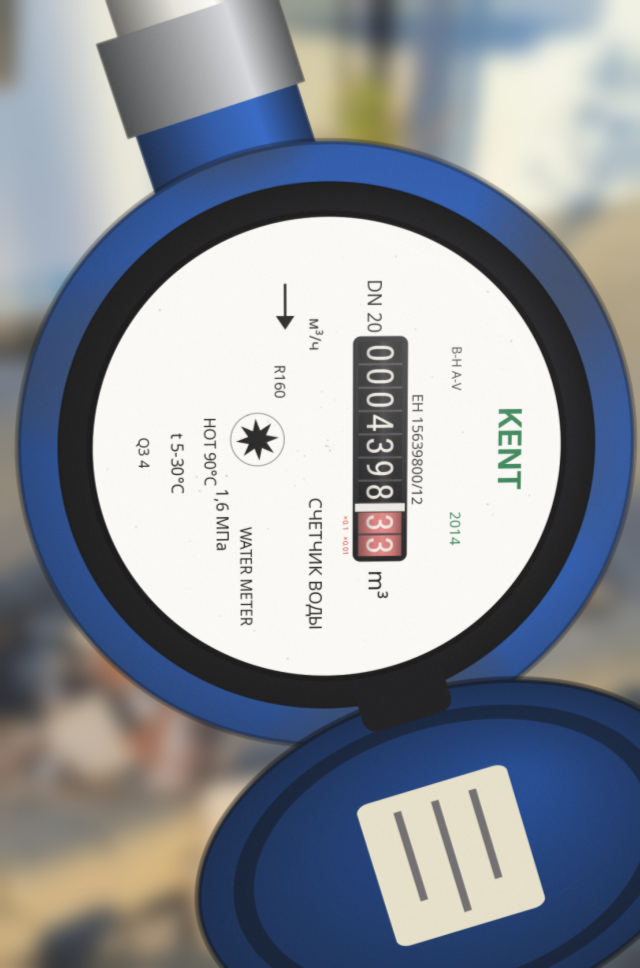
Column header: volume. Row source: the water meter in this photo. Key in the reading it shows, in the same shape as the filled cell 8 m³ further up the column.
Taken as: 4398.33 m³
